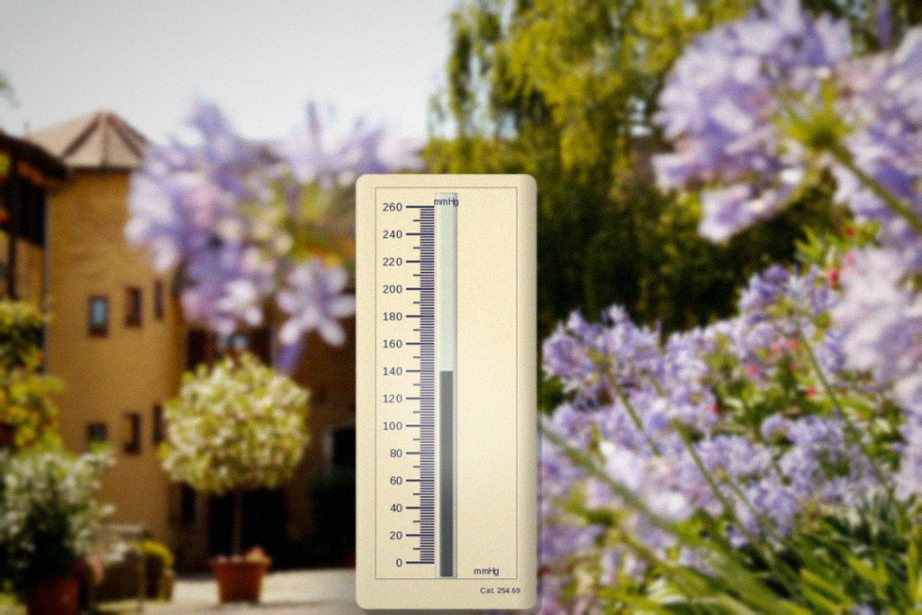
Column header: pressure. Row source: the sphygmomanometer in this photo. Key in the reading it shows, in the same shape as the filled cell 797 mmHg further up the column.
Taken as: 140 mmHg
